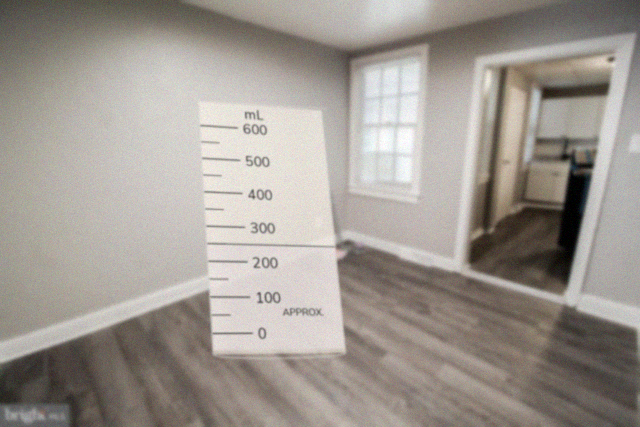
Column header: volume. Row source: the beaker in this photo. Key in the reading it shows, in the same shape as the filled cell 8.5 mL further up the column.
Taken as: 250 mL
